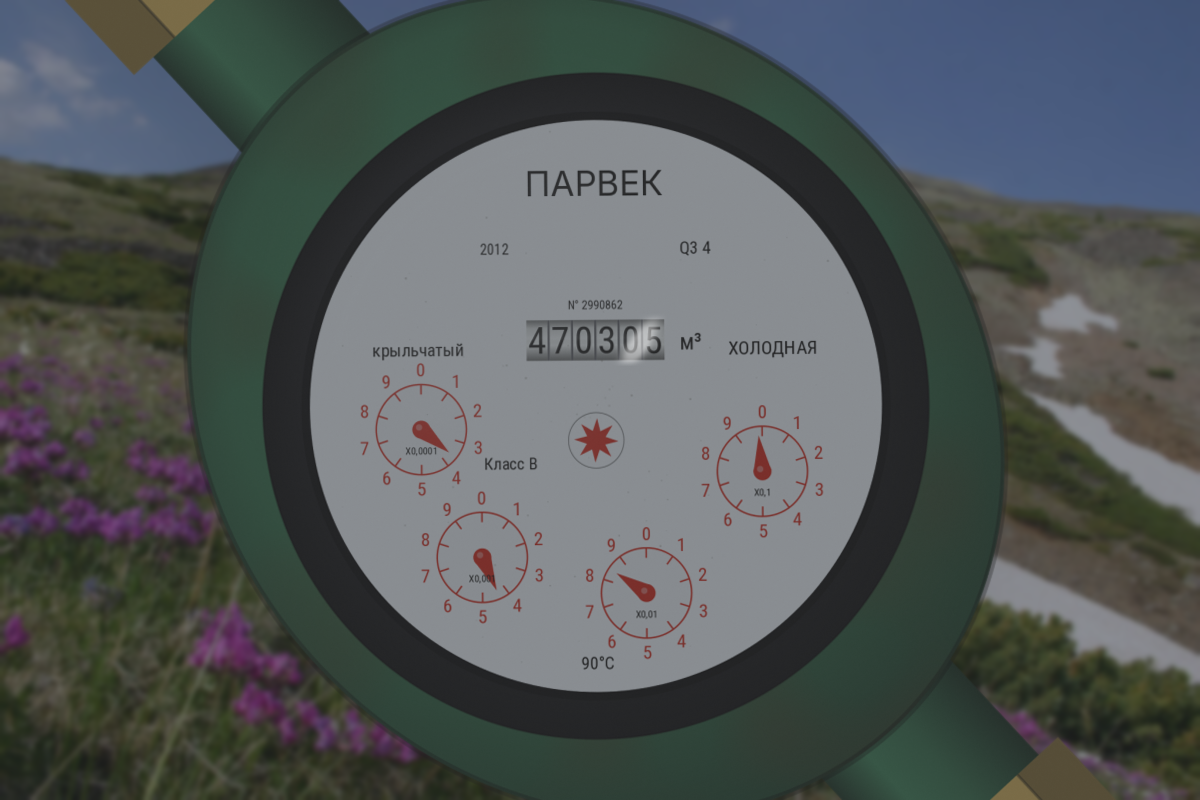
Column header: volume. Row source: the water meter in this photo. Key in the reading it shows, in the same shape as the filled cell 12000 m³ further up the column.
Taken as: 470304.9843 m³
